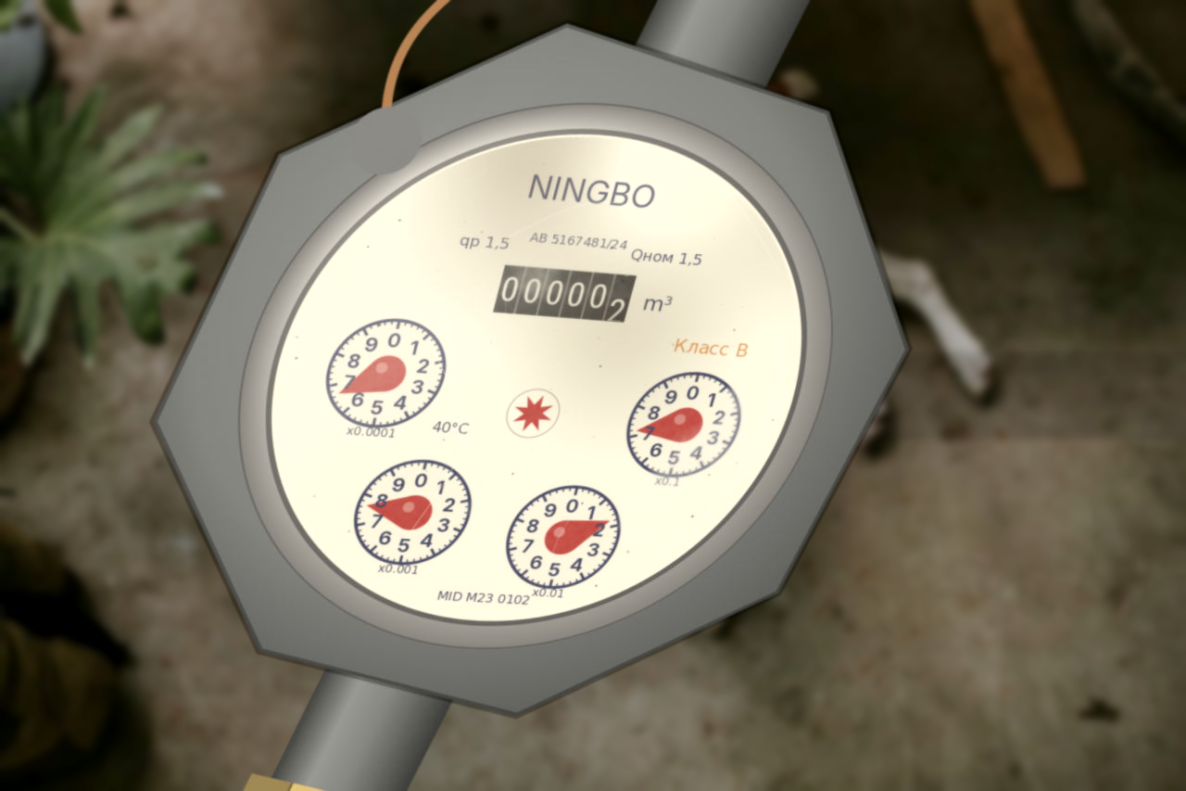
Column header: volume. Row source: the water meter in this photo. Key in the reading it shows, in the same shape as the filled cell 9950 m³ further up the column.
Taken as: 1.7176 m³
